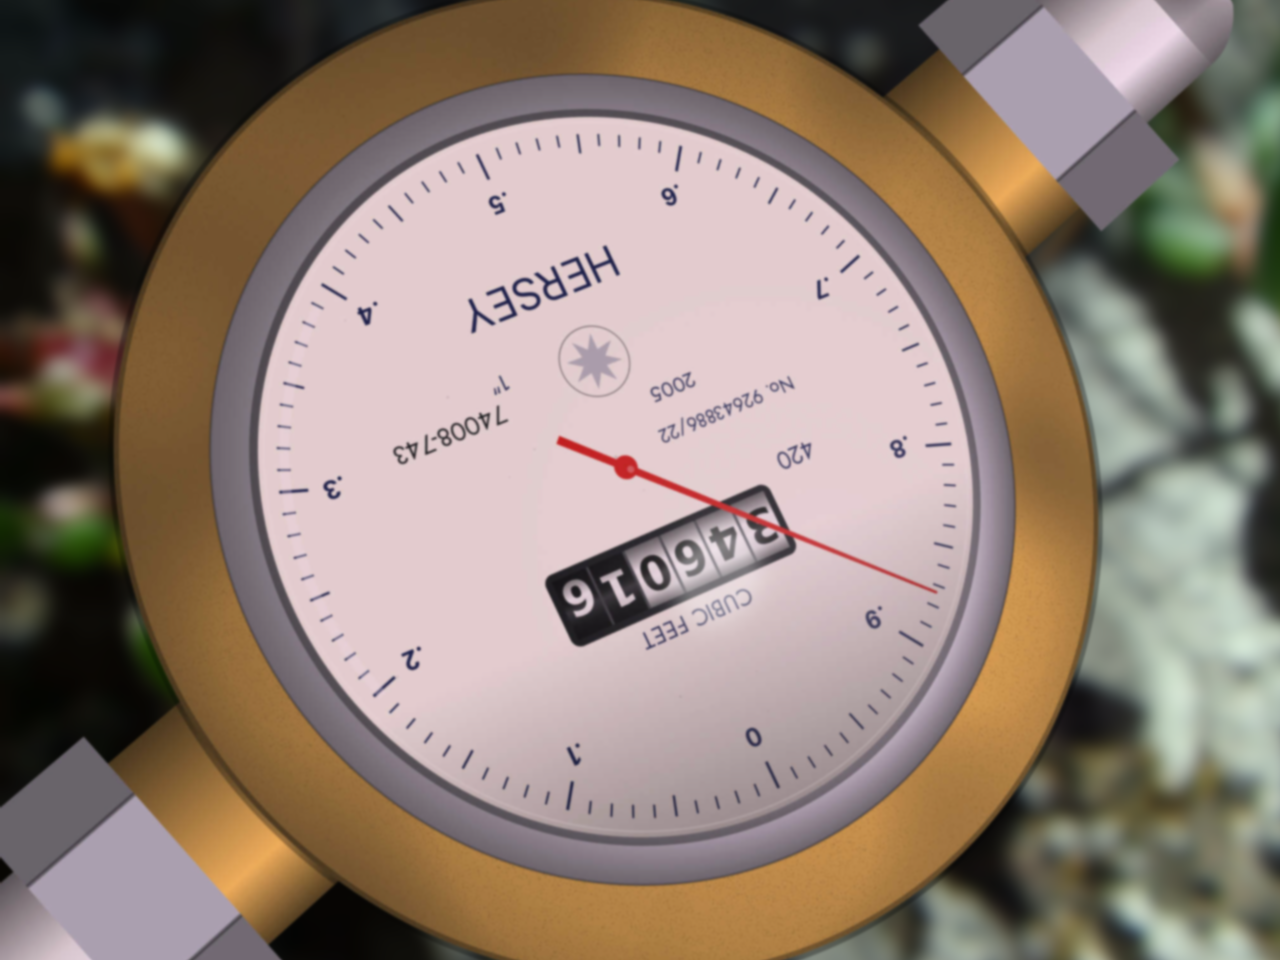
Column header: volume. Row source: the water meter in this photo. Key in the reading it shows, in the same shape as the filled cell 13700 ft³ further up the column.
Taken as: 346015.87 ft³
